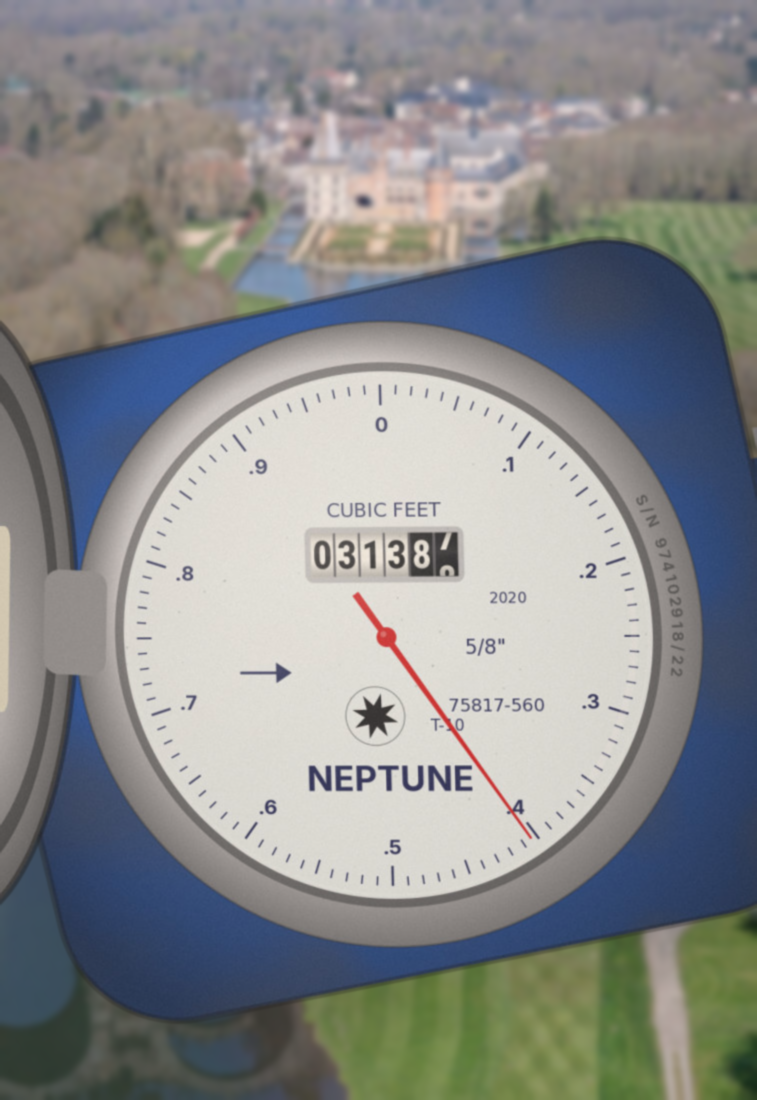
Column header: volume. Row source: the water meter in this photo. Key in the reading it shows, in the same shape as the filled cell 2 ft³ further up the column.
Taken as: 31387.40 ft³
